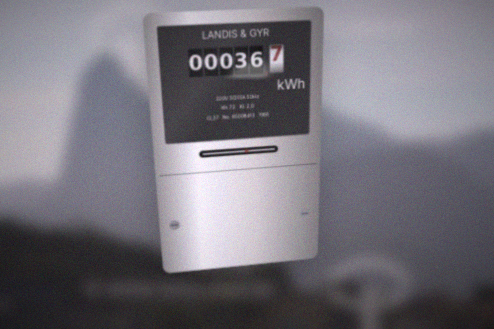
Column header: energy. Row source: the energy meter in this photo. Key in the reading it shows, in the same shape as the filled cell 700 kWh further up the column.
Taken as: 36.7 kWh
